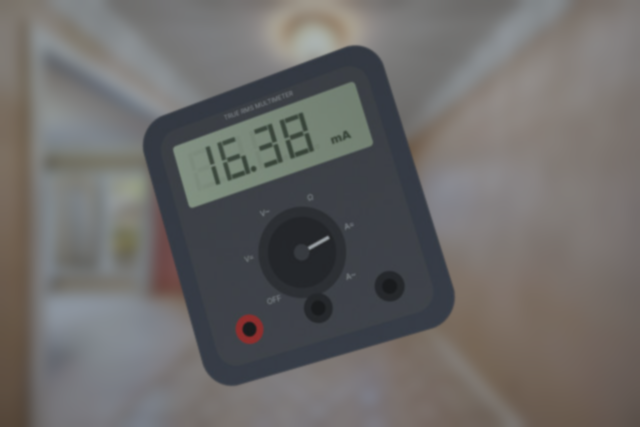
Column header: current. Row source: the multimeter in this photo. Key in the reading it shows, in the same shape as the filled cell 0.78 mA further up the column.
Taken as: 16.38 mA
